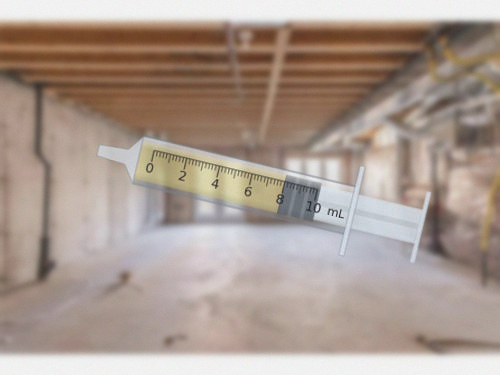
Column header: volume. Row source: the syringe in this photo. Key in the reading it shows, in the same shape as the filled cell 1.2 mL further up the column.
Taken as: 8 mL
